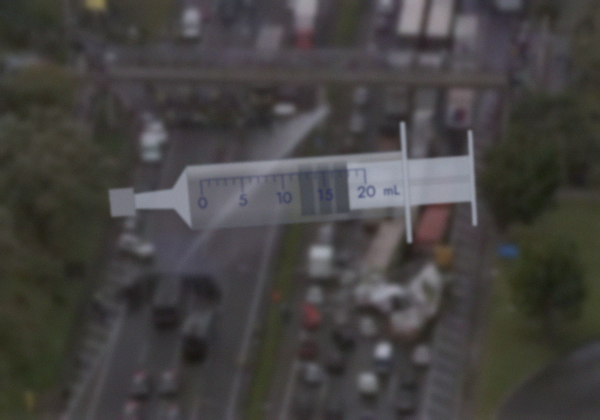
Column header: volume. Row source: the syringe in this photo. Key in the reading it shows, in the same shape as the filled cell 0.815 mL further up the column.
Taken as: 12 mL
